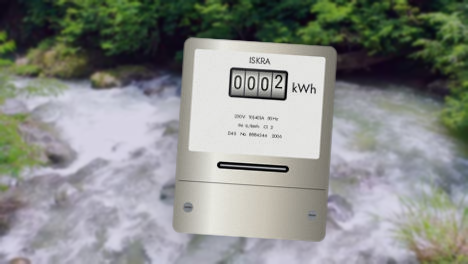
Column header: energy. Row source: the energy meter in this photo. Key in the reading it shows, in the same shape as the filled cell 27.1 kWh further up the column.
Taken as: 2 kWh
